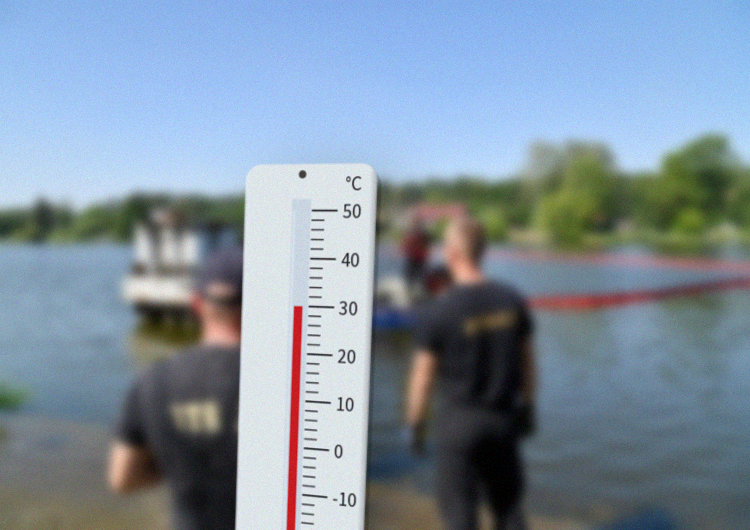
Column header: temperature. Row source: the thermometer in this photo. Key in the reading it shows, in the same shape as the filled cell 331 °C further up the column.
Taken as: 30 °C
